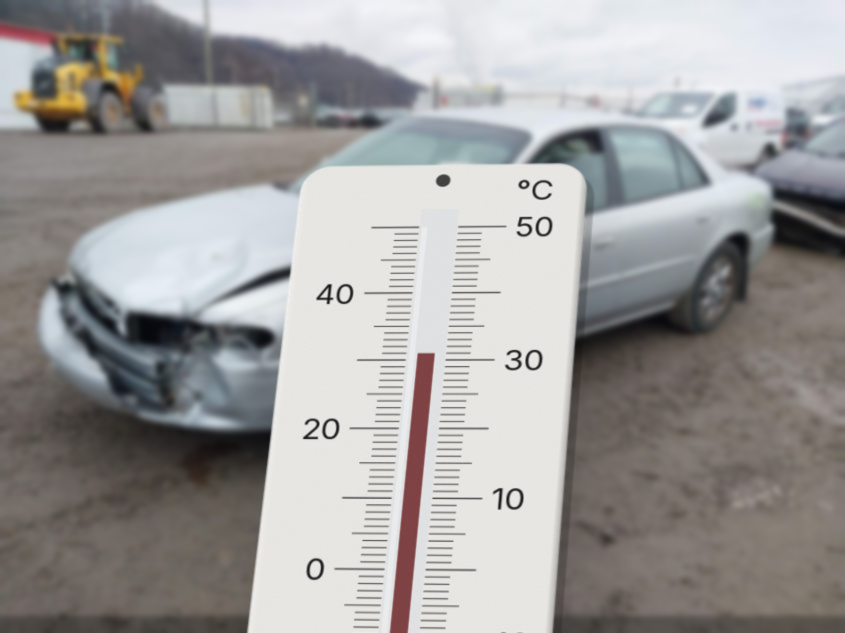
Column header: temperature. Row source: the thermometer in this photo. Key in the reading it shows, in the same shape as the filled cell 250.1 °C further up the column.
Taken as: 31 °C
